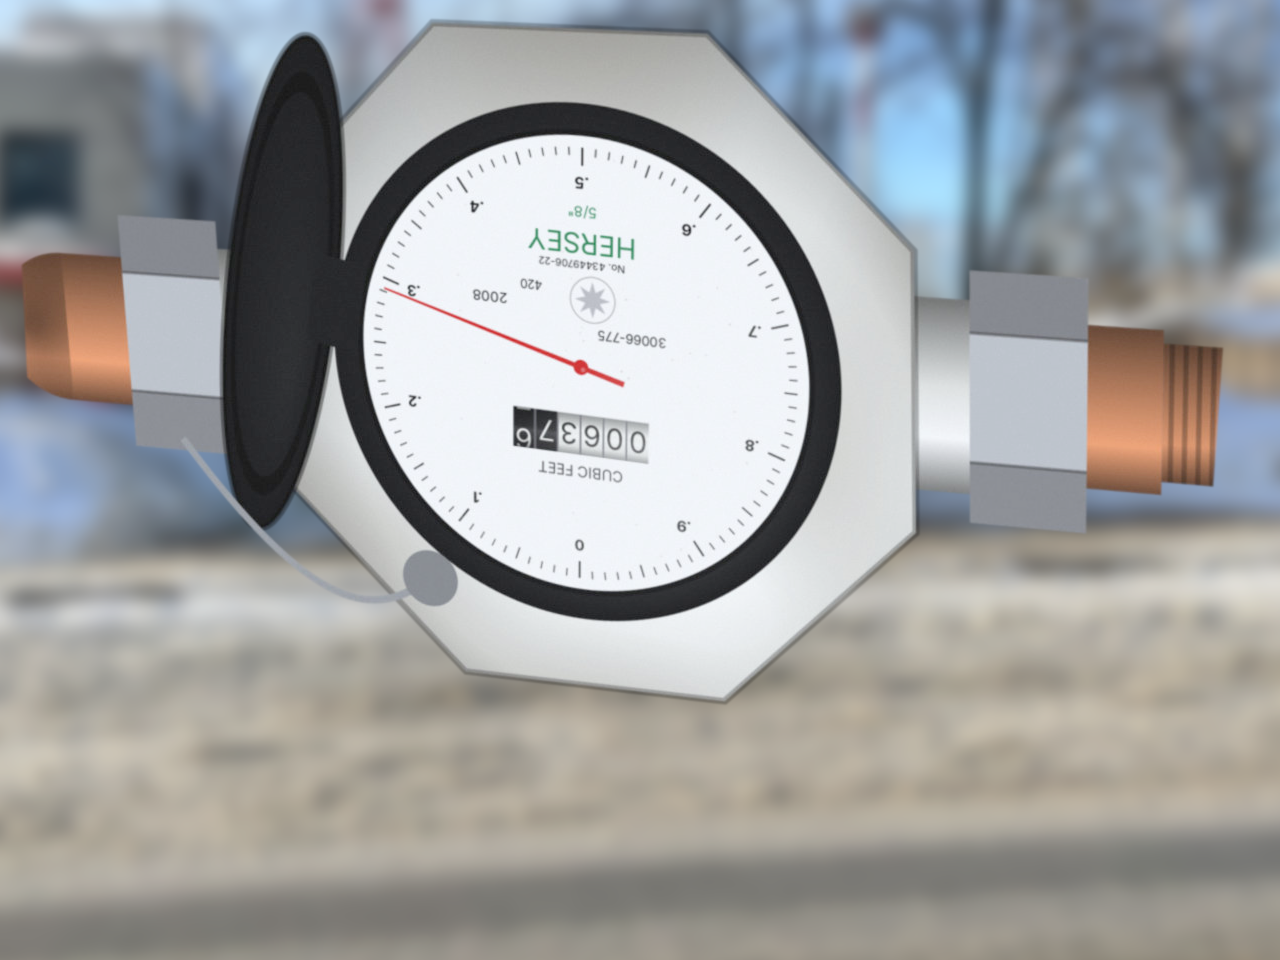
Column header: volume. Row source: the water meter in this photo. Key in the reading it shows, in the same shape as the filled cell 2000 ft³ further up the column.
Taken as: 6376.29 ft³
